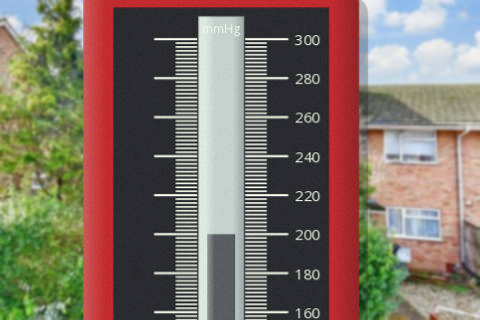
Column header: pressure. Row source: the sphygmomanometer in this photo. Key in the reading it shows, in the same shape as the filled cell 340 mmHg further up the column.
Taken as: 200 mmHg
